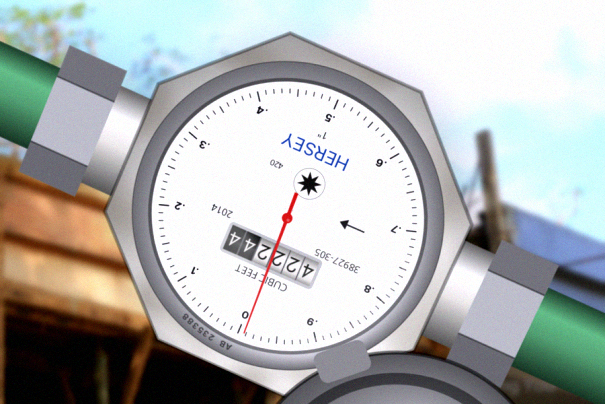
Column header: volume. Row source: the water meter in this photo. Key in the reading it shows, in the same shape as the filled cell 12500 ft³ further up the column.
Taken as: 422243.99 ft³
